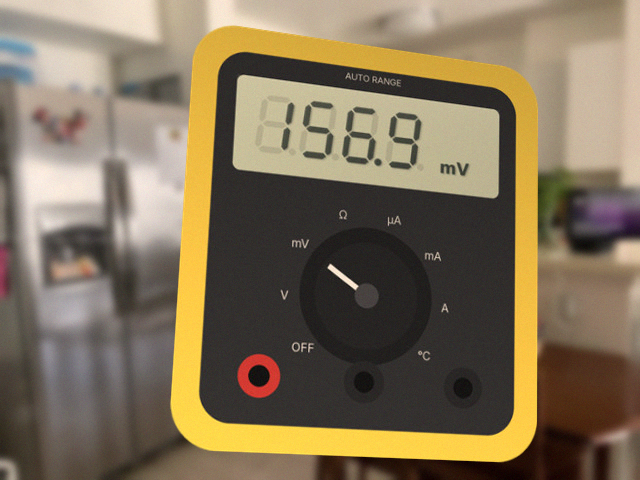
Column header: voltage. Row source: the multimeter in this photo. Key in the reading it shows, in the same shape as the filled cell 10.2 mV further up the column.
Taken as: 156.9 mV
